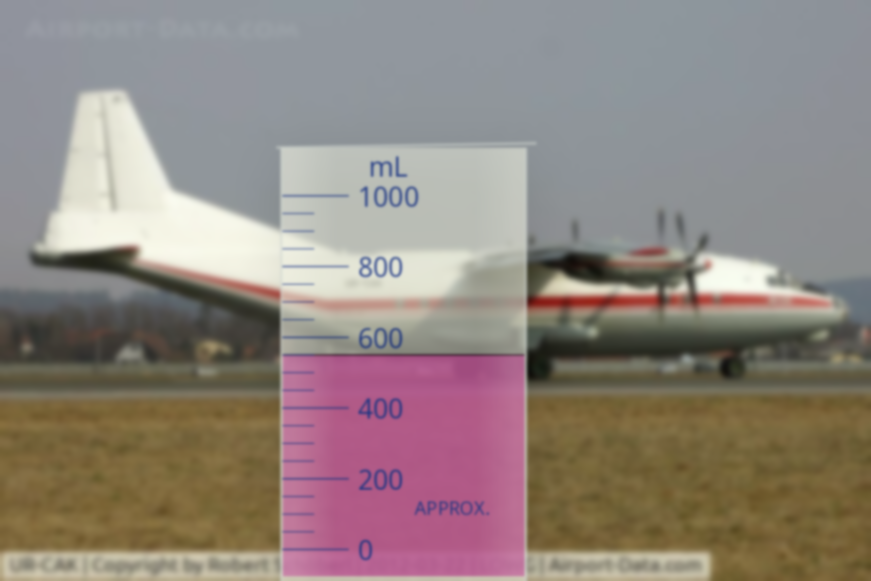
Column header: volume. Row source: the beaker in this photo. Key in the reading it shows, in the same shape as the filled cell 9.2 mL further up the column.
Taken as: 550 mL
